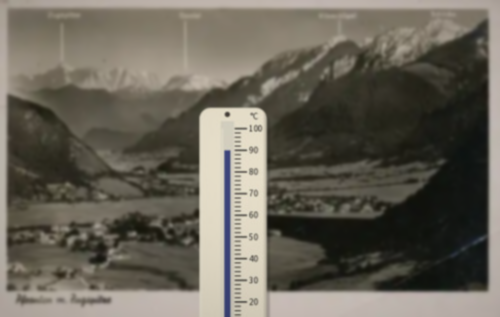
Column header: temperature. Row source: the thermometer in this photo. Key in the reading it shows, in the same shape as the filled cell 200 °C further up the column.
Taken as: 90 °C
